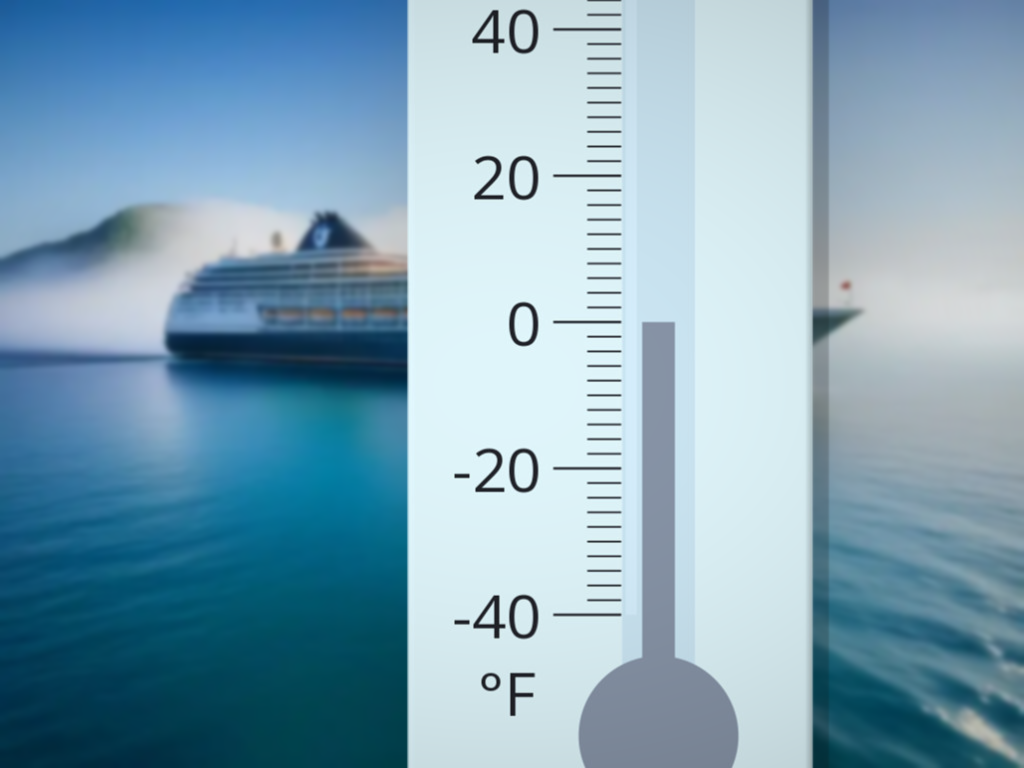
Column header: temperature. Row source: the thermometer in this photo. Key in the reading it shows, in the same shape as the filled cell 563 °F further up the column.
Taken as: 0 °F
